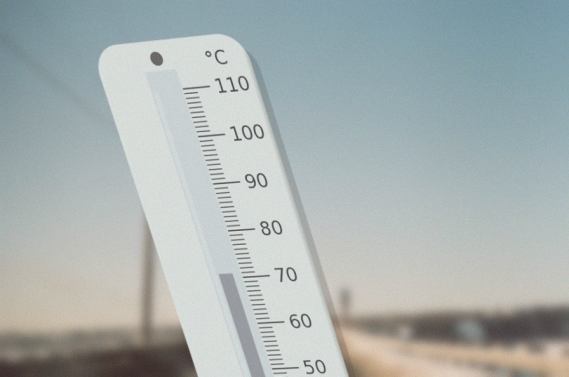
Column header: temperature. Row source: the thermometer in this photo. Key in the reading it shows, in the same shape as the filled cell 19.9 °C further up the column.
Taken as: 71 °C
